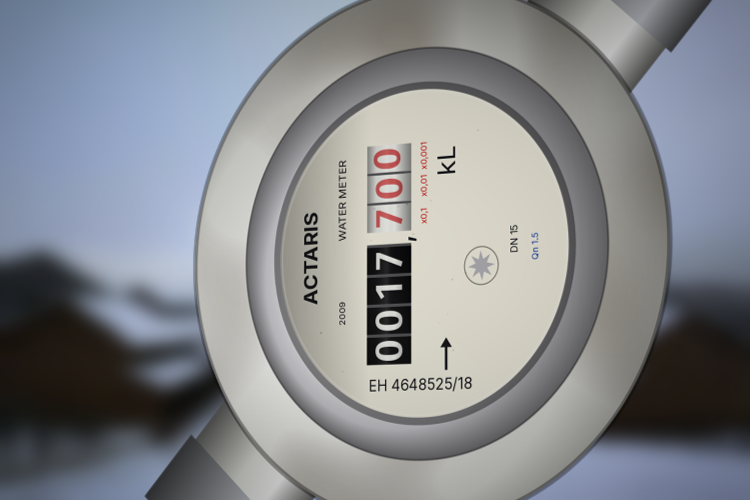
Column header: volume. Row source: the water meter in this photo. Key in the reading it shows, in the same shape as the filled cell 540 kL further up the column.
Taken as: 17.700 kL
